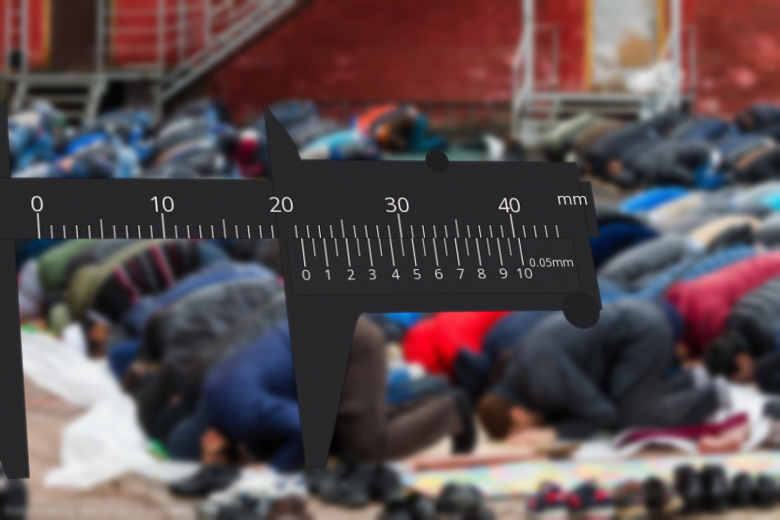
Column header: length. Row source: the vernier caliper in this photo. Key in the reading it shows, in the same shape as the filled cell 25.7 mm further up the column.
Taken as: 21.4 mm
